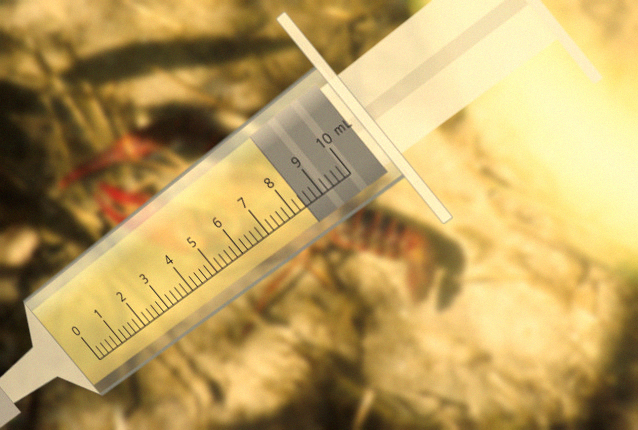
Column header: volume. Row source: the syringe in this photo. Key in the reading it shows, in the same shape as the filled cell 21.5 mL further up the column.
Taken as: 8.4 mL
